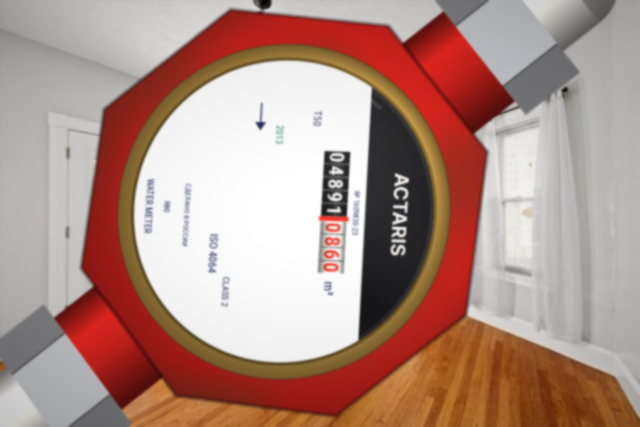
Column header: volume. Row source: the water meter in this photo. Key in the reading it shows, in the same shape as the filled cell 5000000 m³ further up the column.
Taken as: 4891.0860 m³
